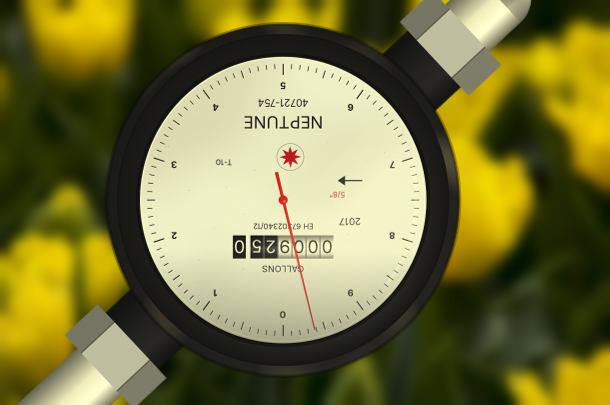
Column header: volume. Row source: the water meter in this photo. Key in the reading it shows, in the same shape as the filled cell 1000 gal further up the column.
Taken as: 9249.6 gal
